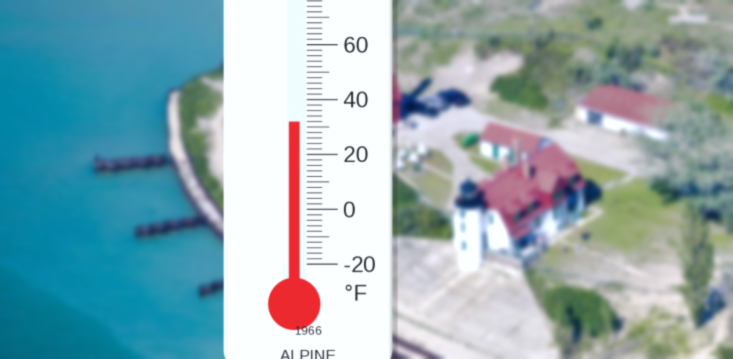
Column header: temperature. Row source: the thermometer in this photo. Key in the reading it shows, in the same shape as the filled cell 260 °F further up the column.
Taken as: 32 °F
